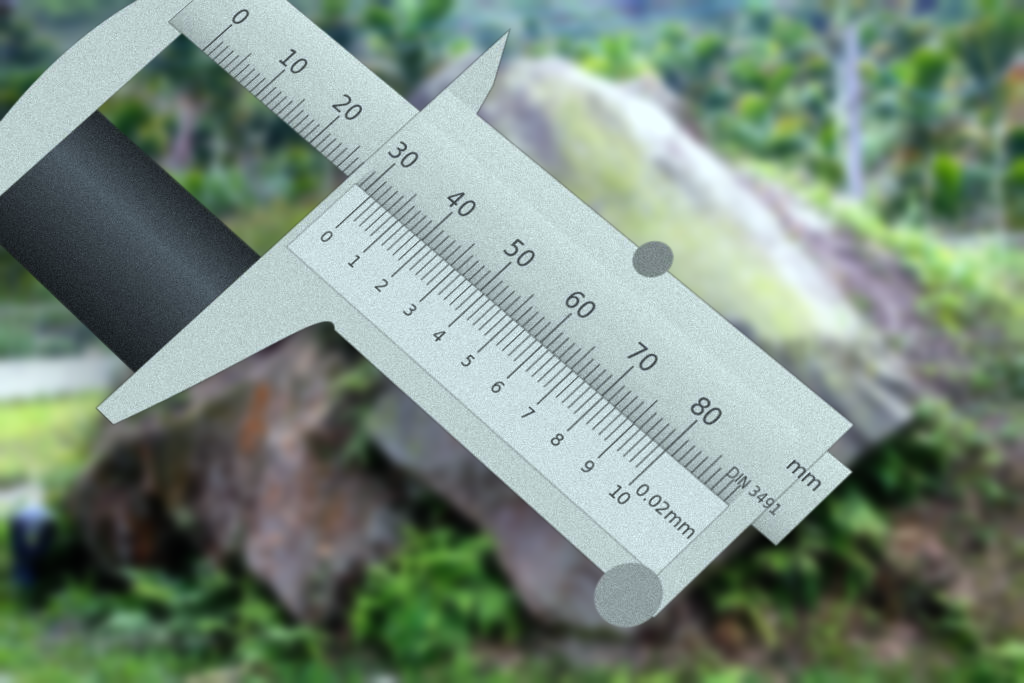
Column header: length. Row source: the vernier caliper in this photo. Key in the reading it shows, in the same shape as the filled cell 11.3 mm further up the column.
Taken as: 31.0 mm
